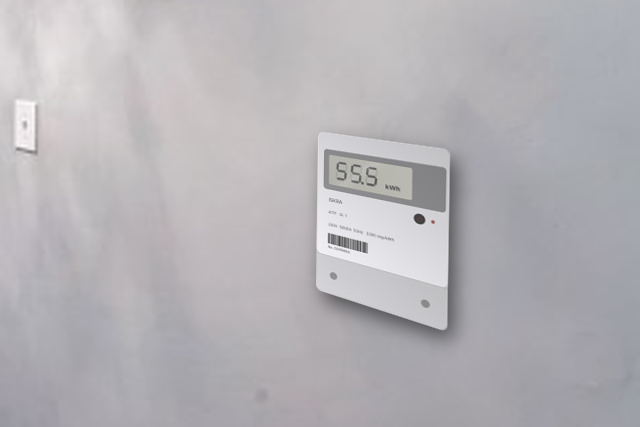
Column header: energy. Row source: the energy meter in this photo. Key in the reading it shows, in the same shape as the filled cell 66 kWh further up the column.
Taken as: 55.5 kWh
